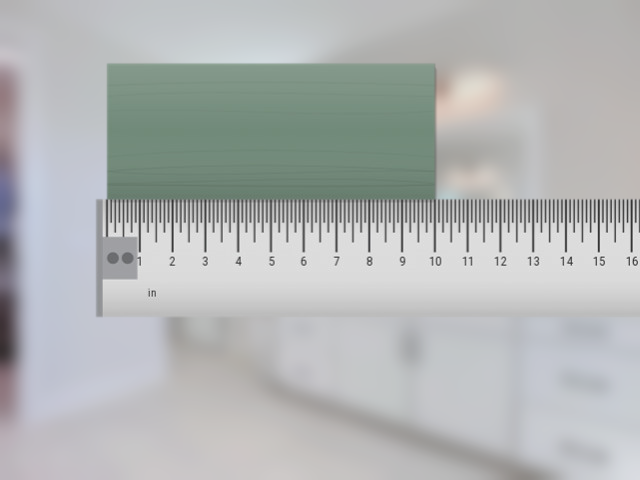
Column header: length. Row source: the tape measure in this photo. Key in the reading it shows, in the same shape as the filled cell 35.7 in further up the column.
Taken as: 10 in
